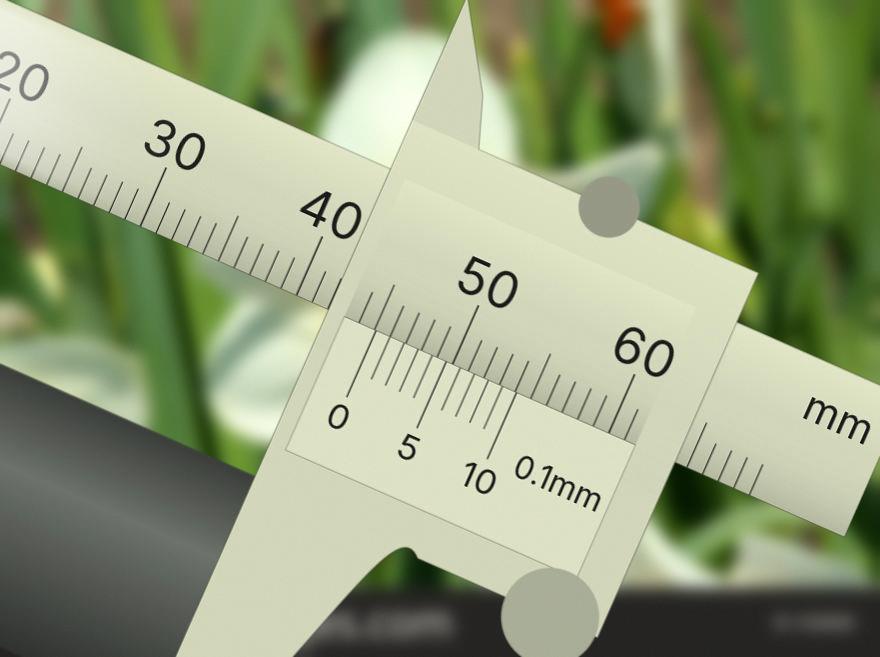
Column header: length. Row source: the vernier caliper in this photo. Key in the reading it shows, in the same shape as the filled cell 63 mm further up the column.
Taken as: 45.1 mm
